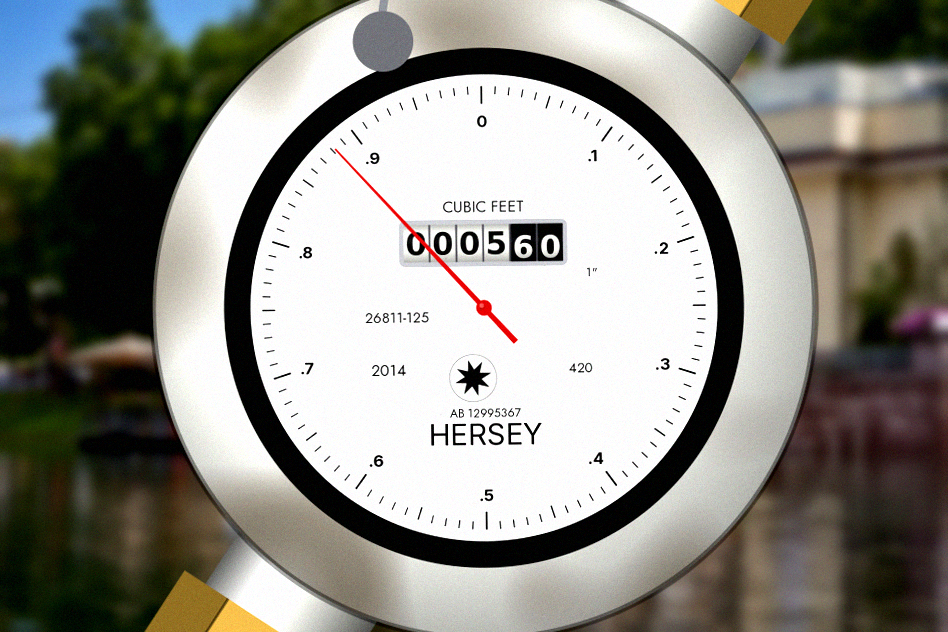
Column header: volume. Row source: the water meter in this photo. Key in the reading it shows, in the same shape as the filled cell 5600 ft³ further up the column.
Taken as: 559.88 ft³
